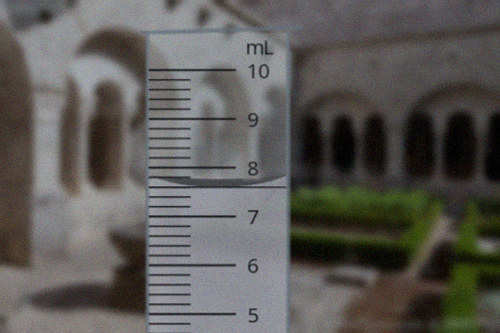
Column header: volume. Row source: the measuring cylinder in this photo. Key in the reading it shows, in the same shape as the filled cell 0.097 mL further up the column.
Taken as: 7.6 mL
